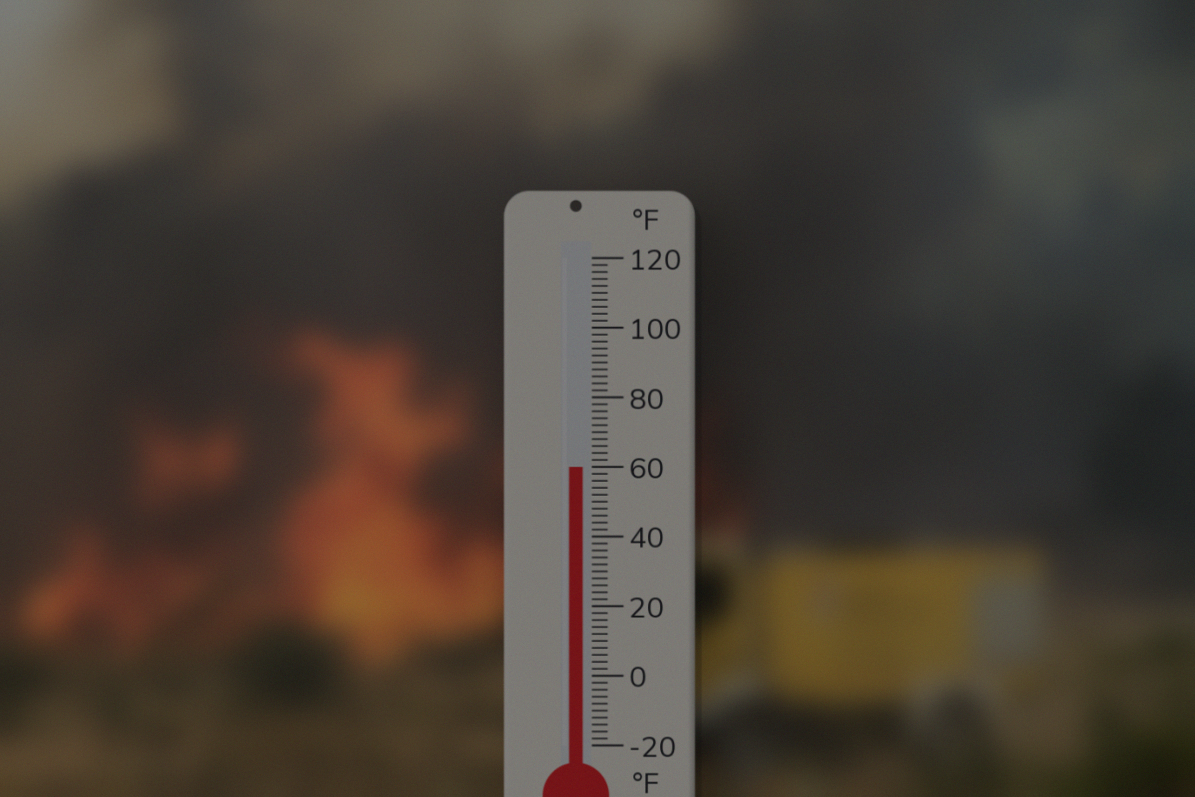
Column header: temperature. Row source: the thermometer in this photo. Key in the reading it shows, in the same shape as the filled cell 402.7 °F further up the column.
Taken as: 60 °F
